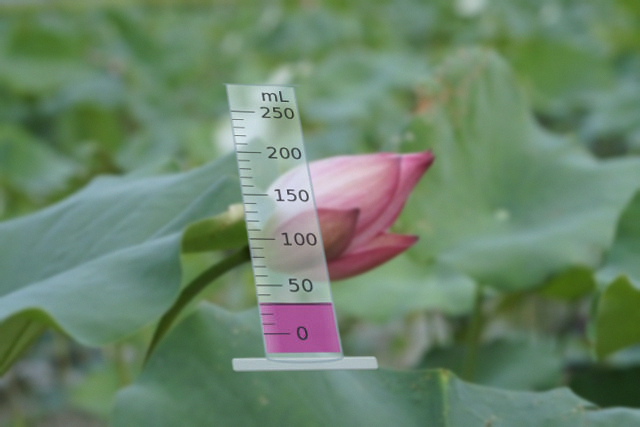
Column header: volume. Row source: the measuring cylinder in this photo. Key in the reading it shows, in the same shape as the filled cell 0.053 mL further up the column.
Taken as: 30 mL
